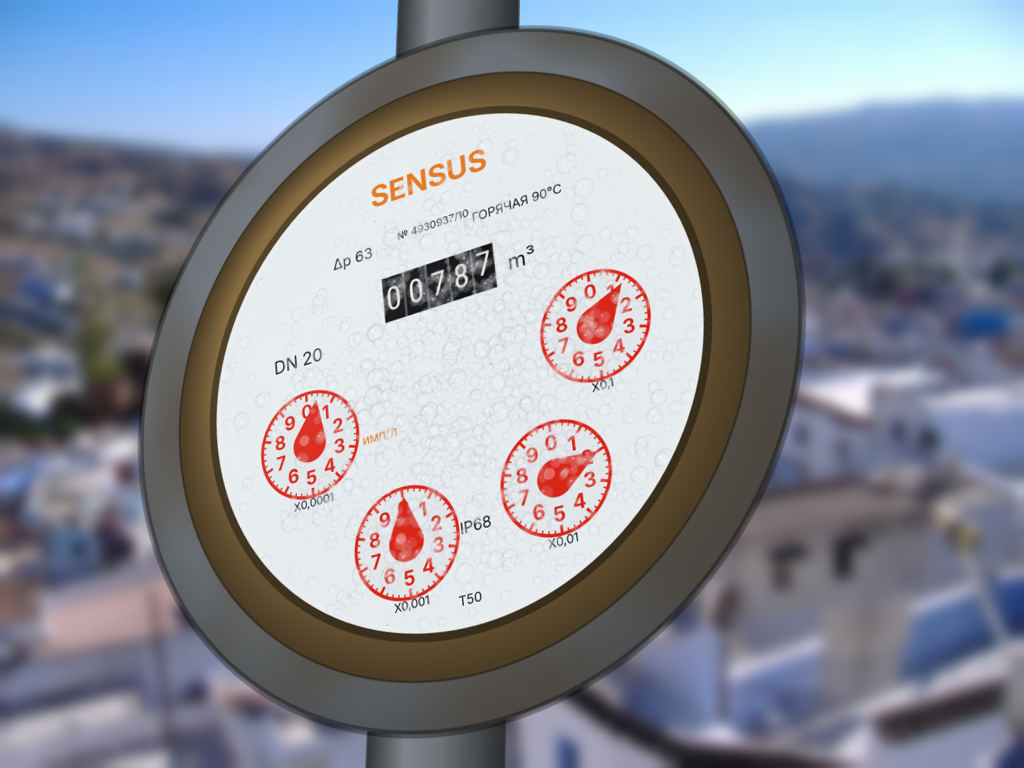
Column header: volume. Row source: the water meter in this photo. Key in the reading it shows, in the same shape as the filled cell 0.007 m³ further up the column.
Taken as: 787.1200 m³
